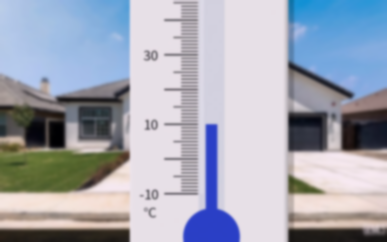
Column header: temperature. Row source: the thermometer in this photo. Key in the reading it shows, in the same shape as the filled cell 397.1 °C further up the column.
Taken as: 10 °C
